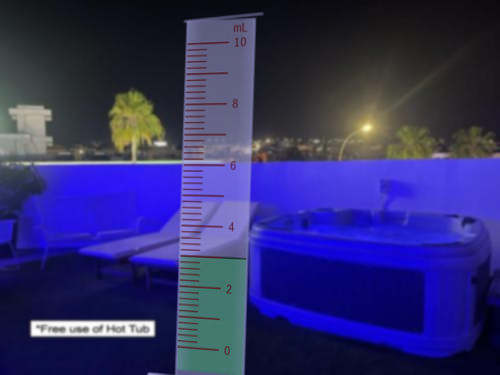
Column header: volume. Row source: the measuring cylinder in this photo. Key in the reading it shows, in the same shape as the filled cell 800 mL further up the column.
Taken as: 3 mL
